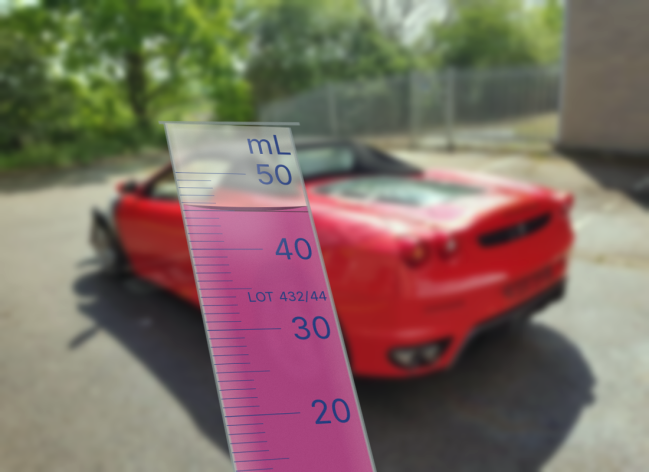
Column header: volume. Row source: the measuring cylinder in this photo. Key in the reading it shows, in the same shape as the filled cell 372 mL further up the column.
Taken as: 45 mL
